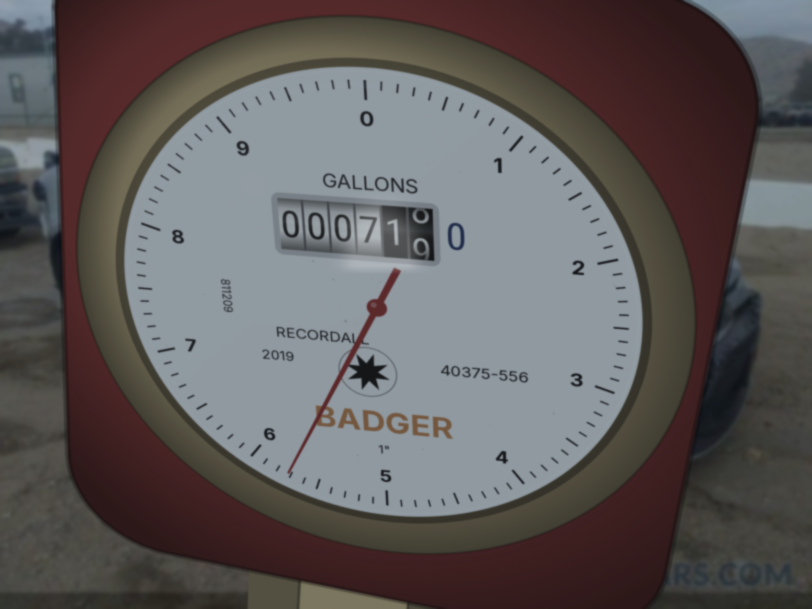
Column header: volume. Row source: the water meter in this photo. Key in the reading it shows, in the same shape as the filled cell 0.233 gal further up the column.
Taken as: 7185.7 gal
